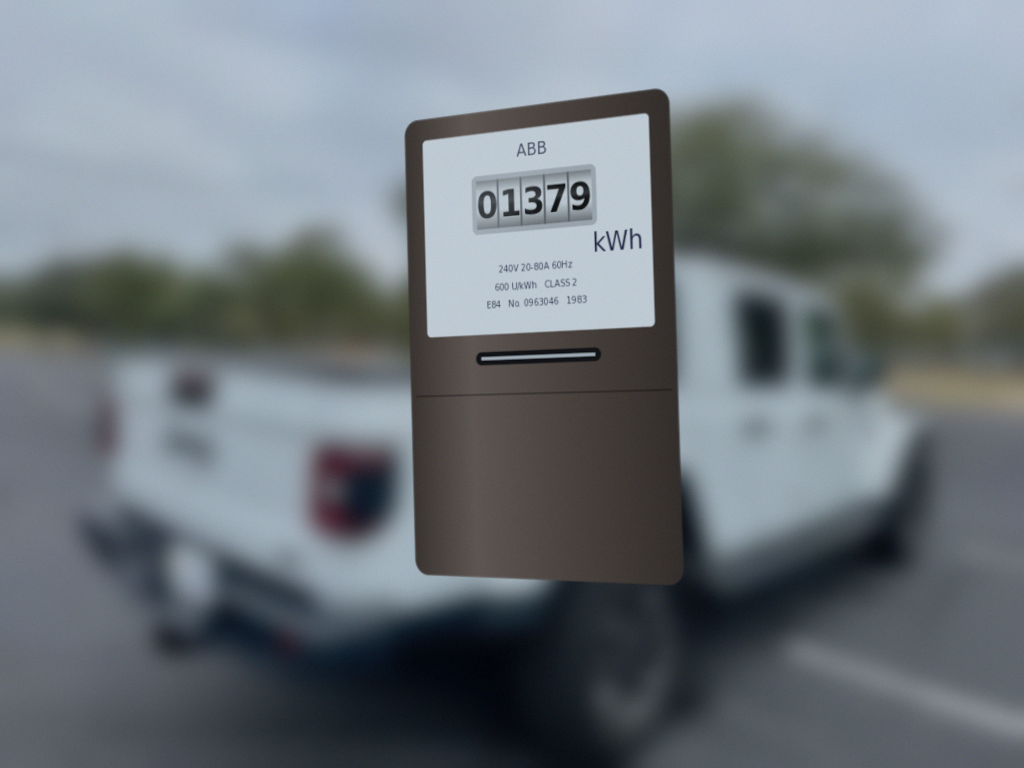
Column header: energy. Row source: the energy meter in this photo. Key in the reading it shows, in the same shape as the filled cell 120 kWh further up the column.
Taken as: 1379 kWh
